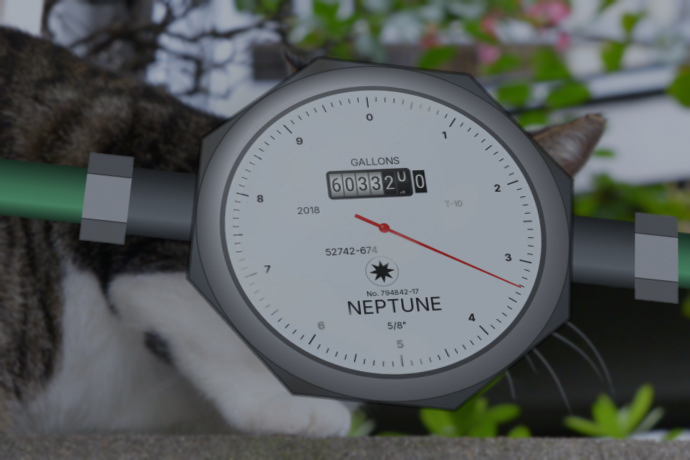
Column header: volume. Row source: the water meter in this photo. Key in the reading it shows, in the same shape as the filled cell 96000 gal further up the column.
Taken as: 6033203.3 gal
